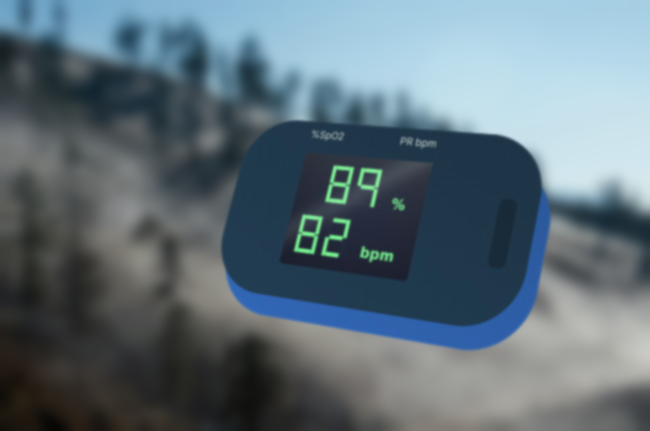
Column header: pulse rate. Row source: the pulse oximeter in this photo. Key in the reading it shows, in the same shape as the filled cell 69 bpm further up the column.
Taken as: 82 bpm
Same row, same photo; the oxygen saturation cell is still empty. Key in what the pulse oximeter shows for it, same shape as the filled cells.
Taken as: 89 %
